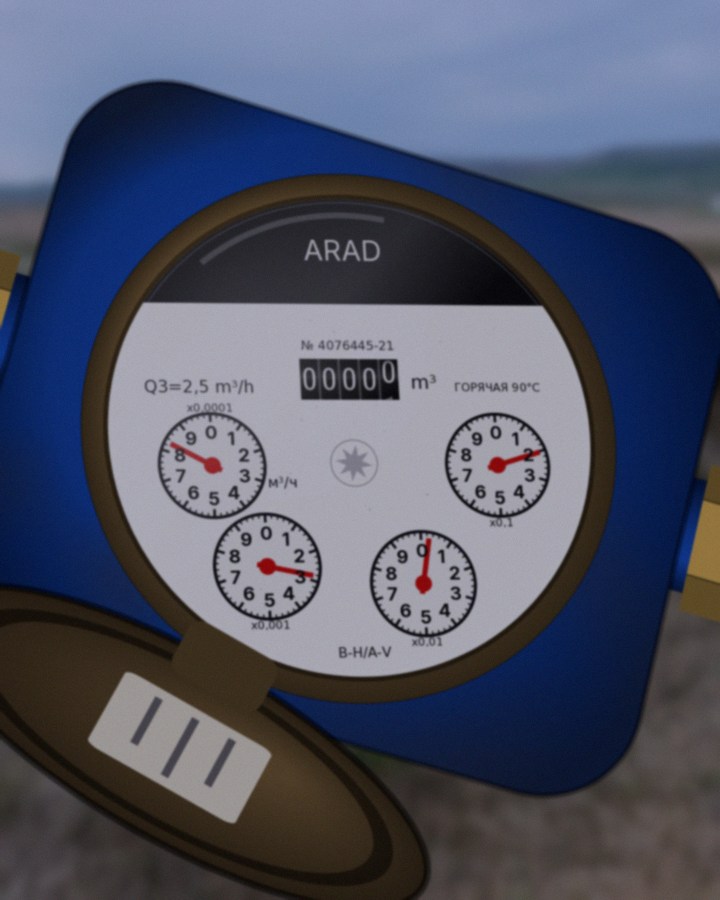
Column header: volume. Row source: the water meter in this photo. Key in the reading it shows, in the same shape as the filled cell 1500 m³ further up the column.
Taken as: 0.2028 m³
